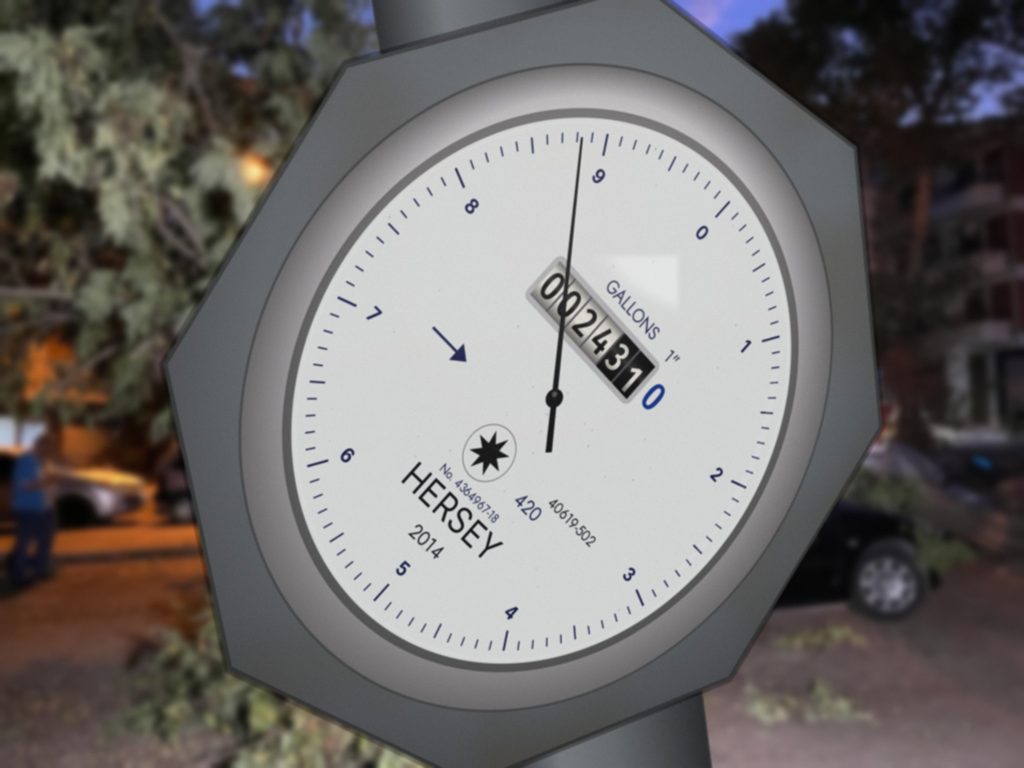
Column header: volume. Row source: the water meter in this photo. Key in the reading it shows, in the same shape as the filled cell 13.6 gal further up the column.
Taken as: 24308.8 gal
